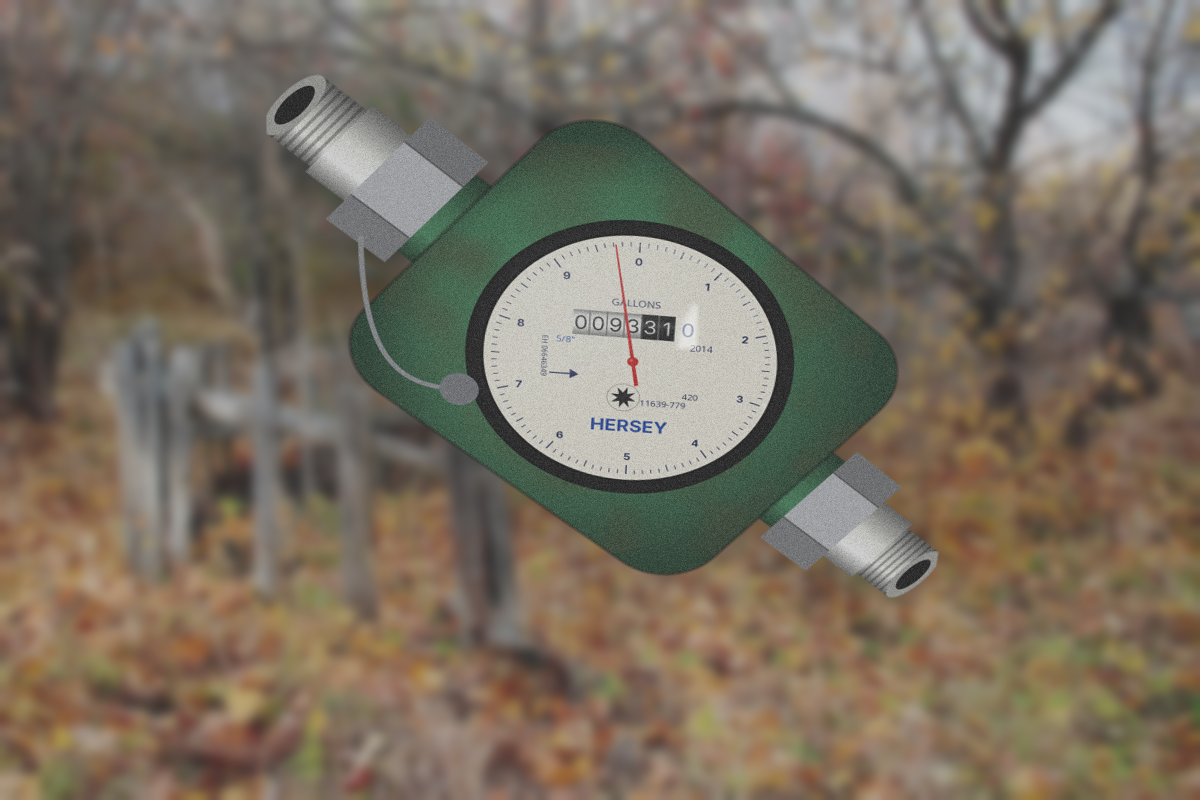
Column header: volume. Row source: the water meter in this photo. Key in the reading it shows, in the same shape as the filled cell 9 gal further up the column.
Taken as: 93309.7 gal
